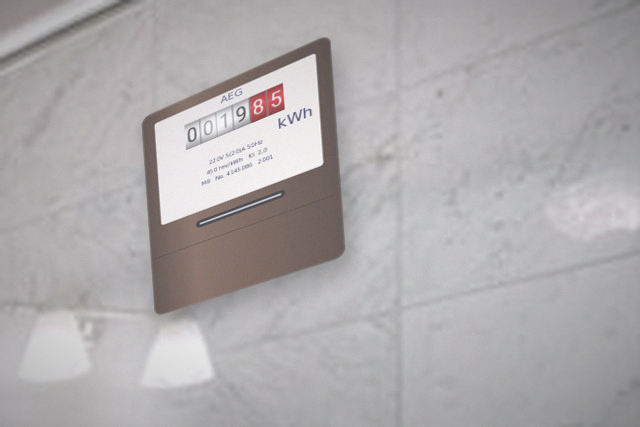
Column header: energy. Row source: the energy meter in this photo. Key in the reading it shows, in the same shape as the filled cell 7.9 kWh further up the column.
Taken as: 19.85 kWh
